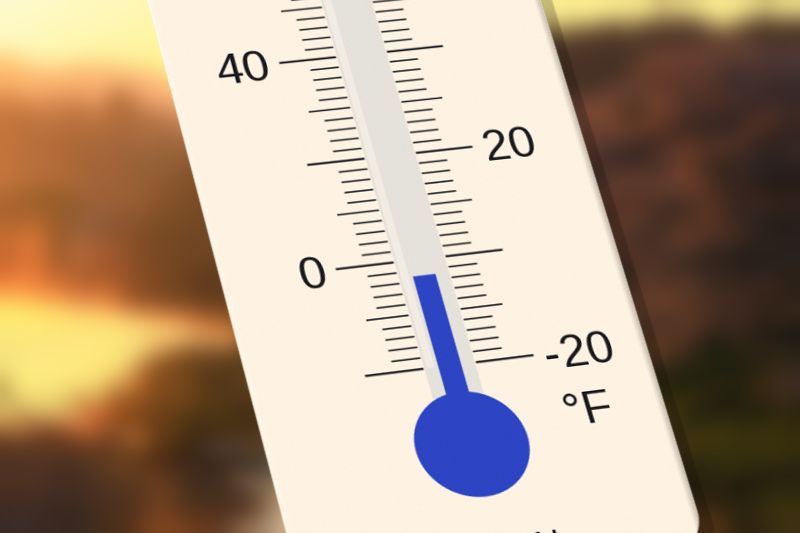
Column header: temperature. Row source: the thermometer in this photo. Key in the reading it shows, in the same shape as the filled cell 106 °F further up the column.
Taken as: -3 °F
